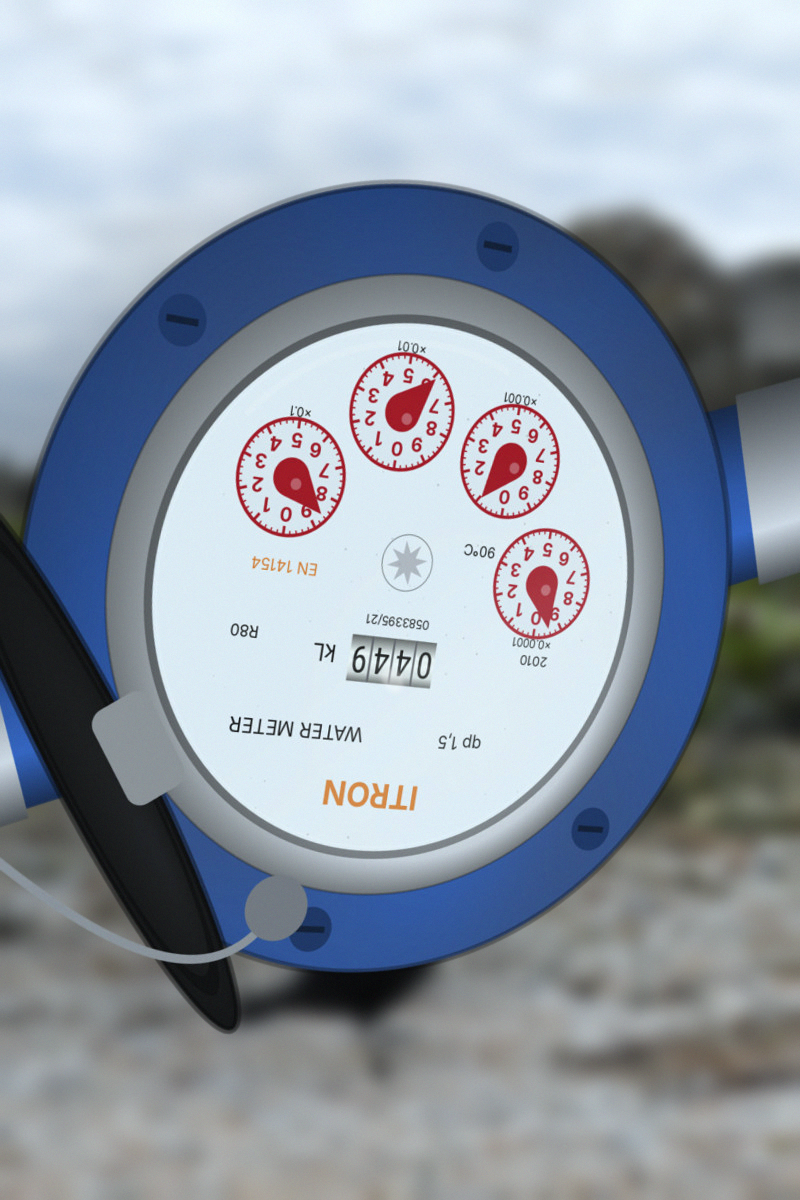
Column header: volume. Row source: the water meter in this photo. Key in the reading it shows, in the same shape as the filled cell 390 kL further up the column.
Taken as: 449.8609 kL
